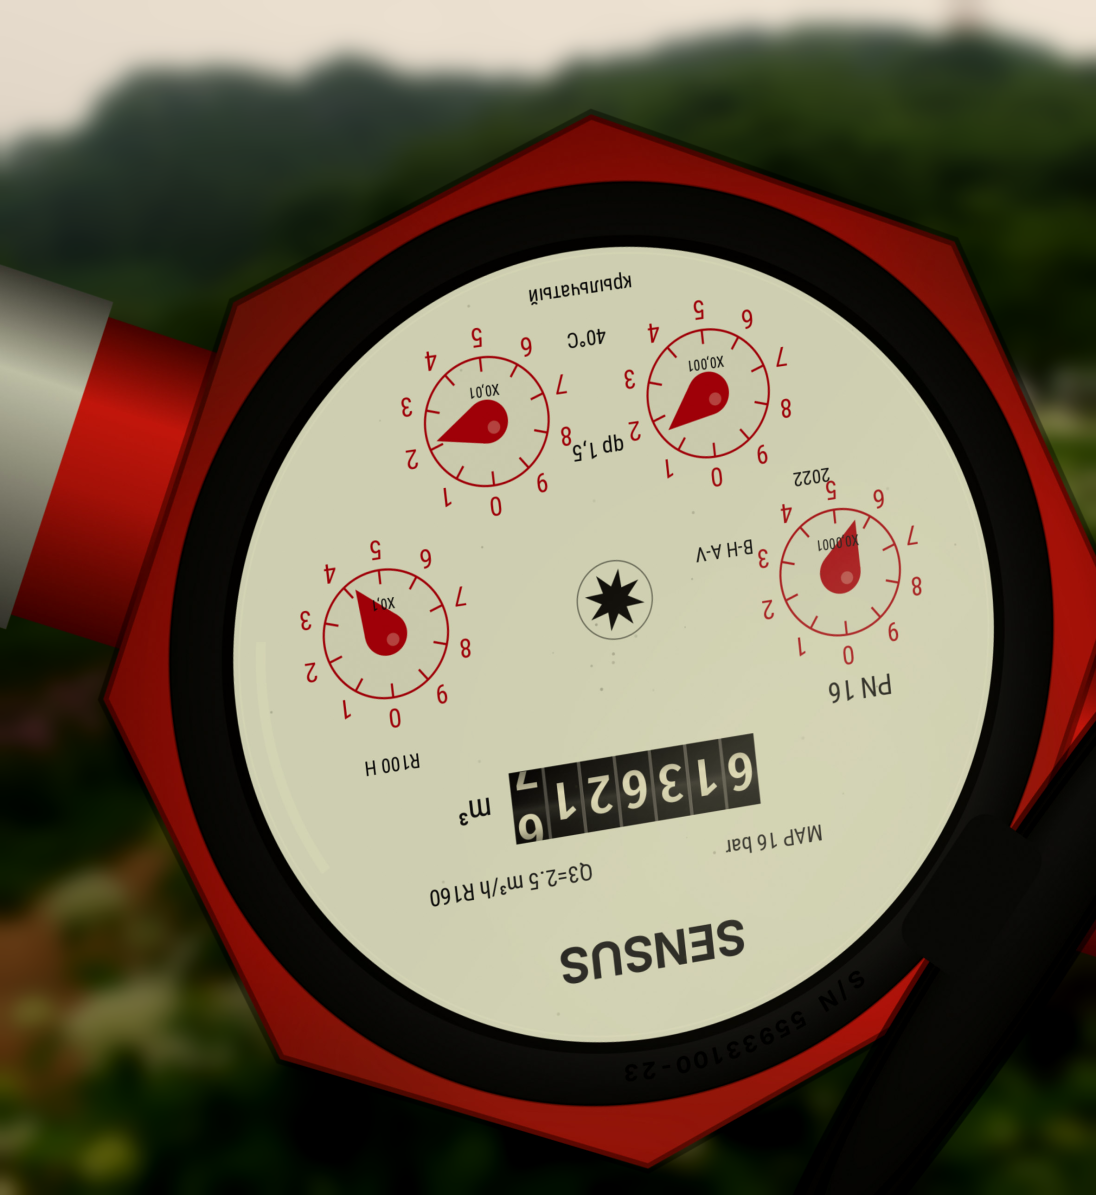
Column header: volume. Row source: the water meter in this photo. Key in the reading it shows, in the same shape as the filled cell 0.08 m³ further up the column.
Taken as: 6136216.4215 m³
